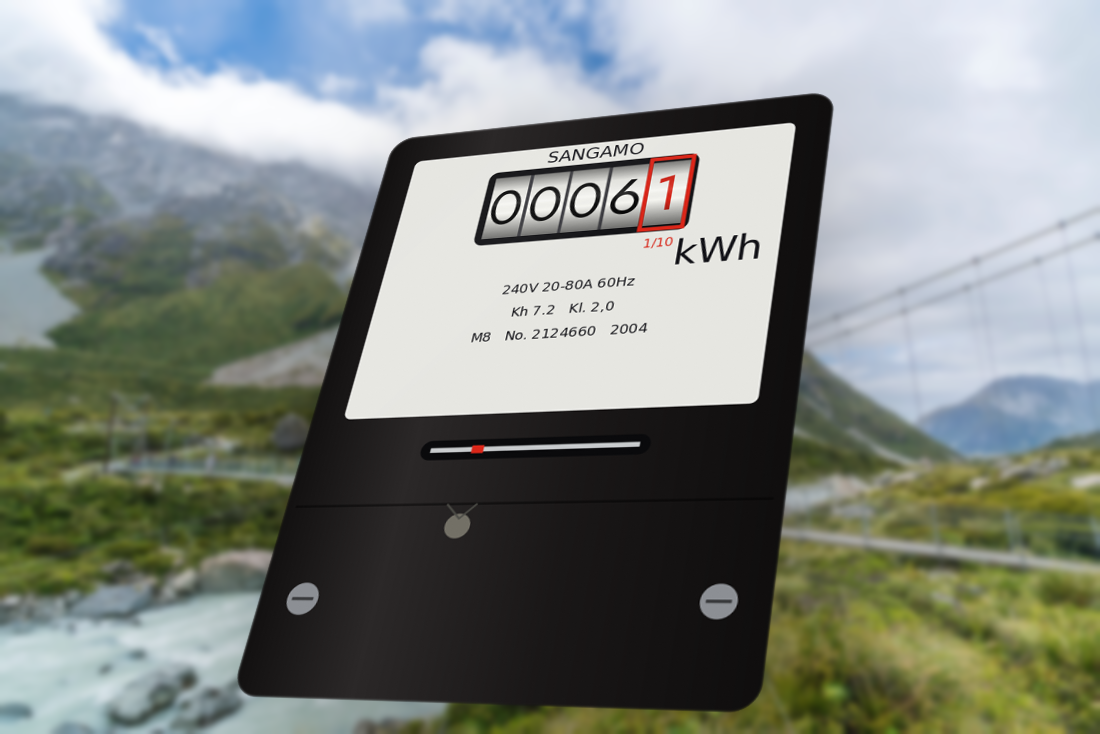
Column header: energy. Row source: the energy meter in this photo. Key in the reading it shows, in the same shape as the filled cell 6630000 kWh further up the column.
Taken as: 6.1 kWh
